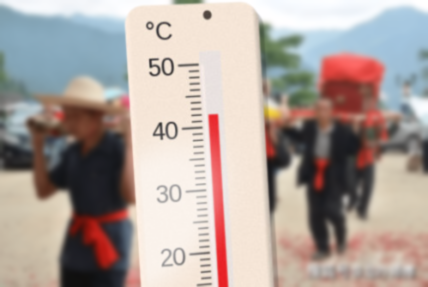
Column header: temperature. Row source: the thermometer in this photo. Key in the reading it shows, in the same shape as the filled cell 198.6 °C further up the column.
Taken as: 42 °C
